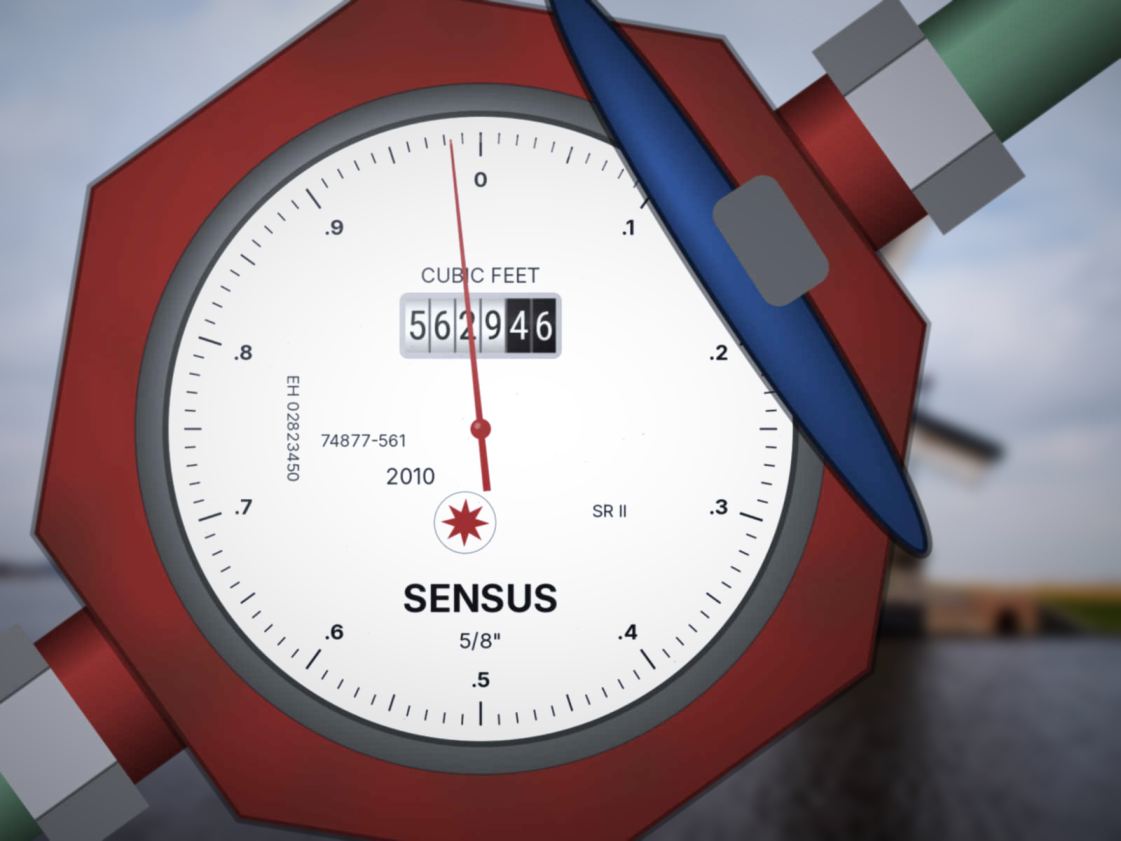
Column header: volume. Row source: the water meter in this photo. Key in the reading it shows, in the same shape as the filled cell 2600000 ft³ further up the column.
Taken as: 562945.98 ft³
